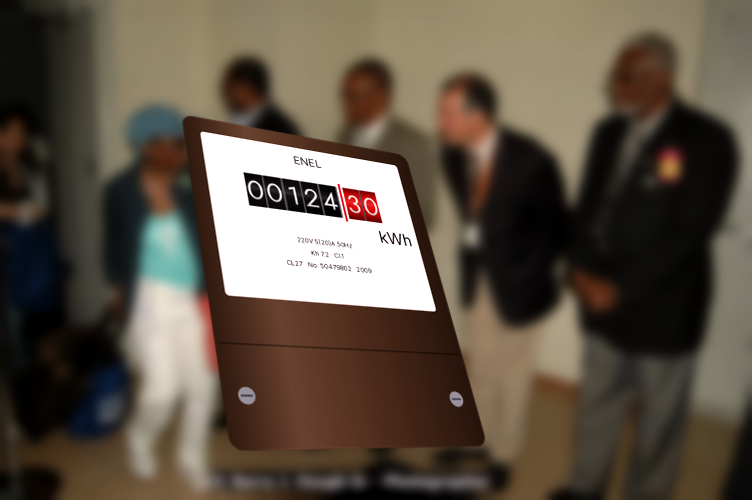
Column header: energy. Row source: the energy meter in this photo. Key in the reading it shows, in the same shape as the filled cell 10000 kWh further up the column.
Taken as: 124.30 kWh
